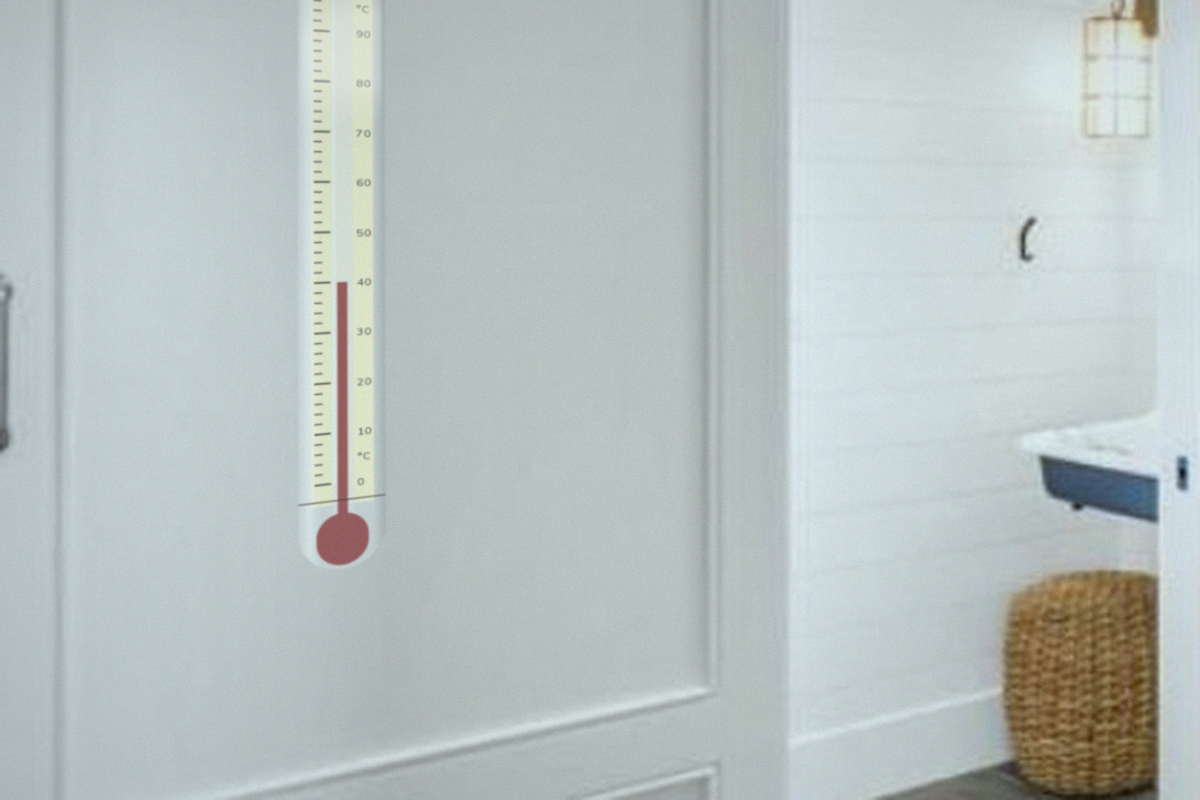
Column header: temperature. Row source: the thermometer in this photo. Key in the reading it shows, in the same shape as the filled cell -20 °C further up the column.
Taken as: 40 °C
